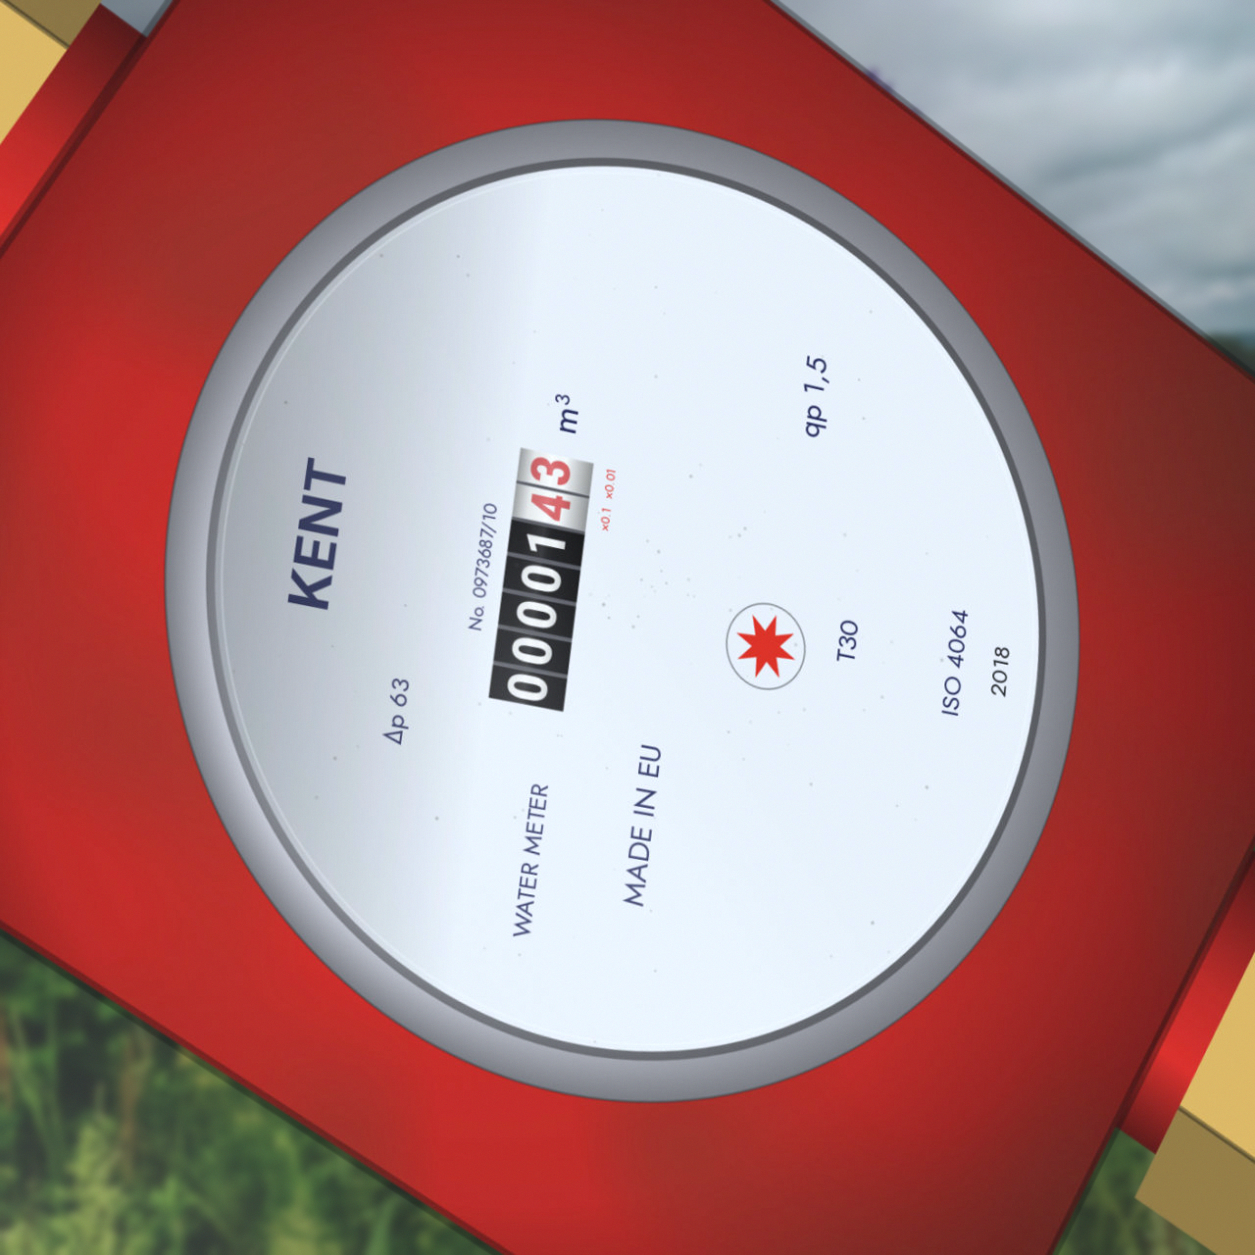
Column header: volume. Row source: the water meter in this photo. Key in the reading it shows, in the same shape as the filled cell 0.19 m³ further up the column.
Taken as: 1.43 m³
